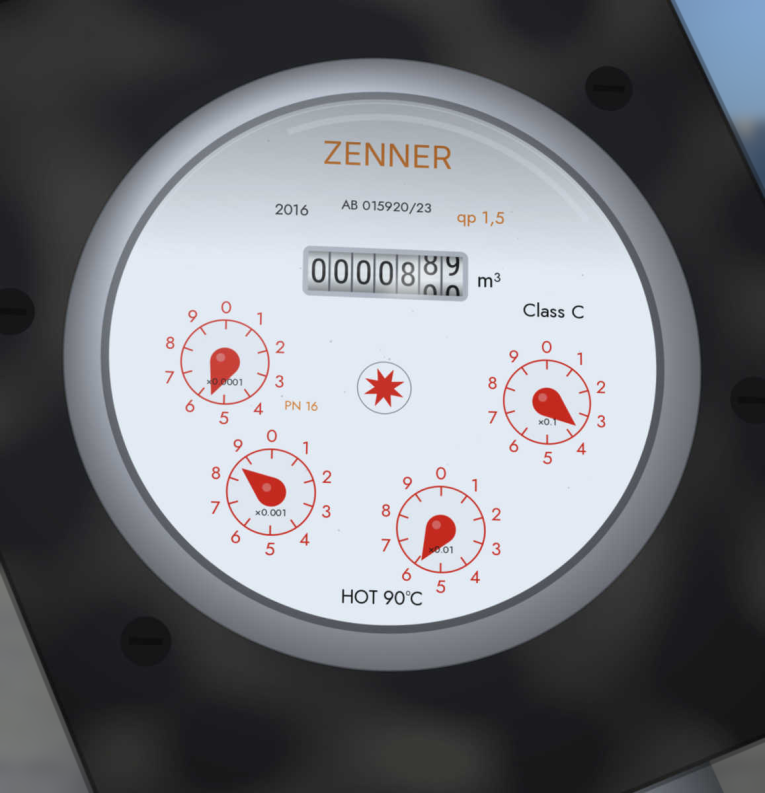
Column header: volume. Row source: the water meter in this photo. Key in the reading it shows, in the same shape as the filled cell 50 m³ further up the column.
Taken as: 889.3585 m³
